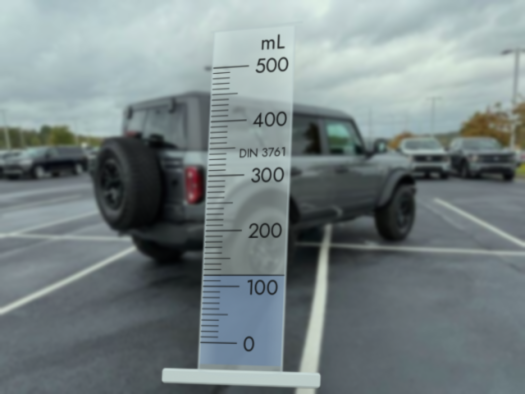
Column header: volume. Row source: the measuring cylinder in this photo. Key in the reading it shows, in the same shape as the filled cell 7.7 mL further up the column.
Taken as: 120 mL
